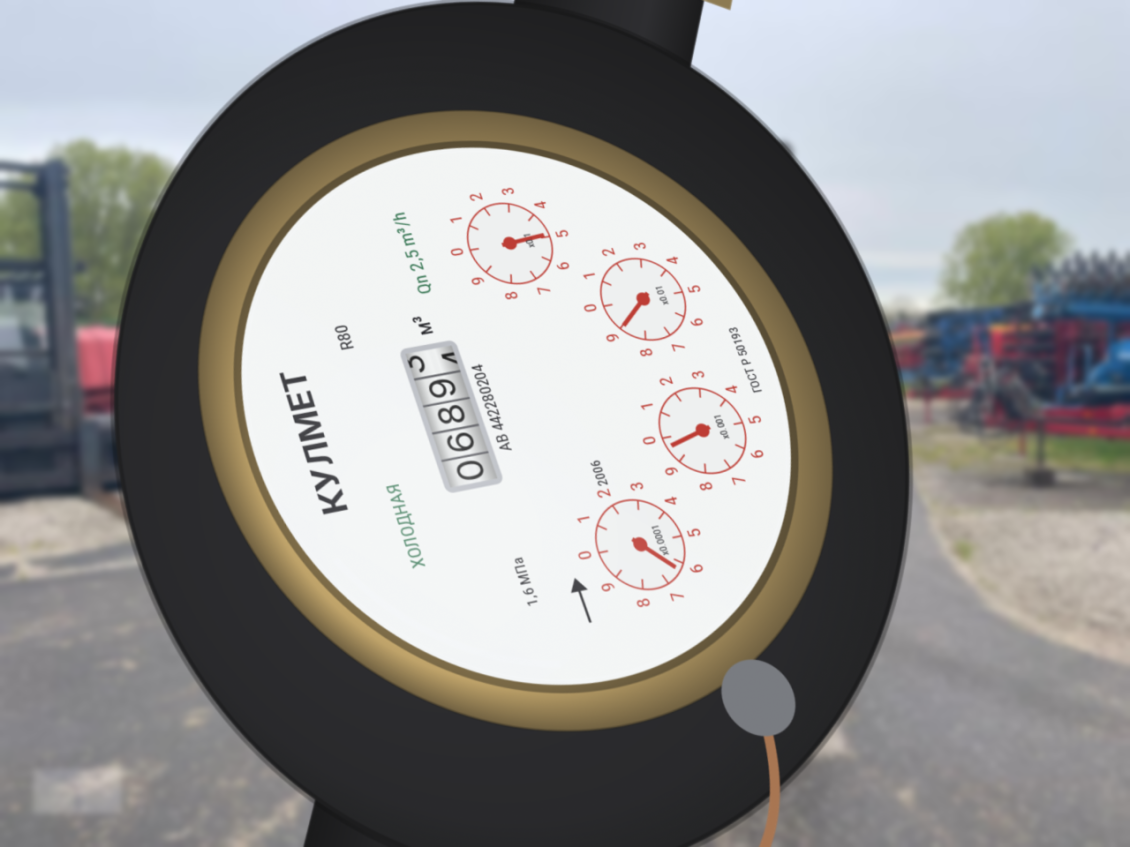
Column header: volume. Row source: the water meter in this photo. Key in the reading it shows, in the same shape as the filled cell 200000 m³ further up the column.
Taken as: 6893.4896 m³
